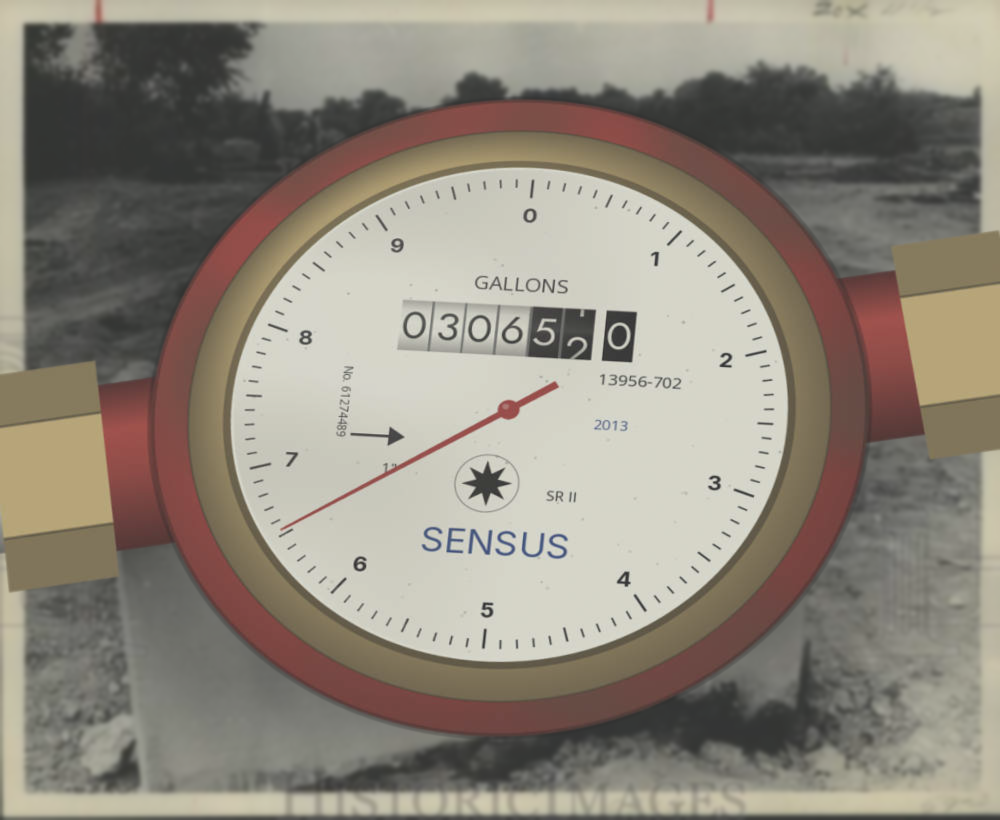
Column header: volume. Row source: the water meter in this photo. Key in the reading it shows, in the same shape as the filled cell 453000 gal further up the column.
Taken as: 306516.5 gal
